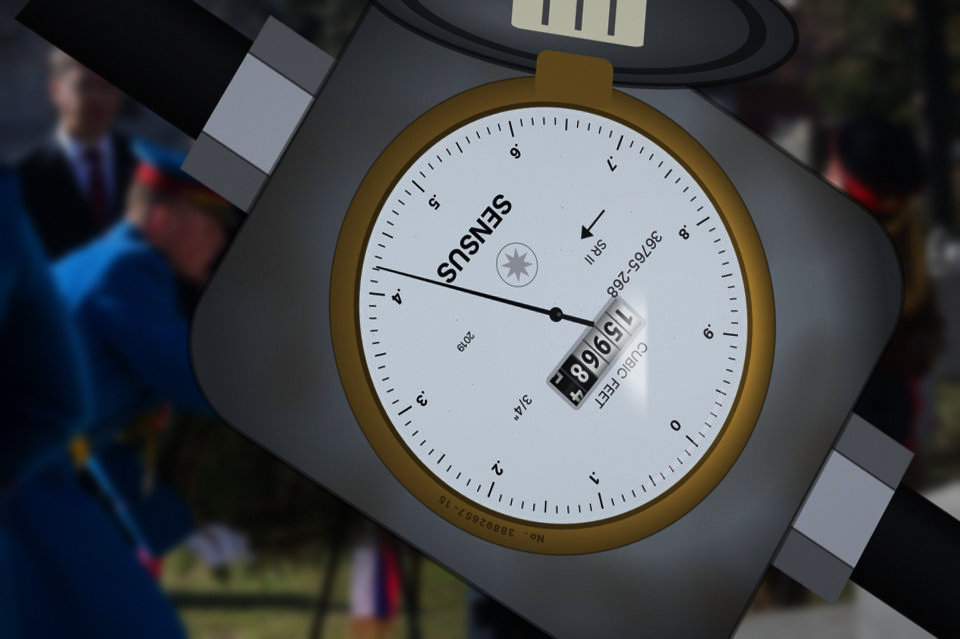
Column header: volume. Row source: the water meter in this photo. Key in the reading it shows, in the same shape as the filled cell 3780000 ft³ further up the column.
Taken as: 159684.42 ft³
